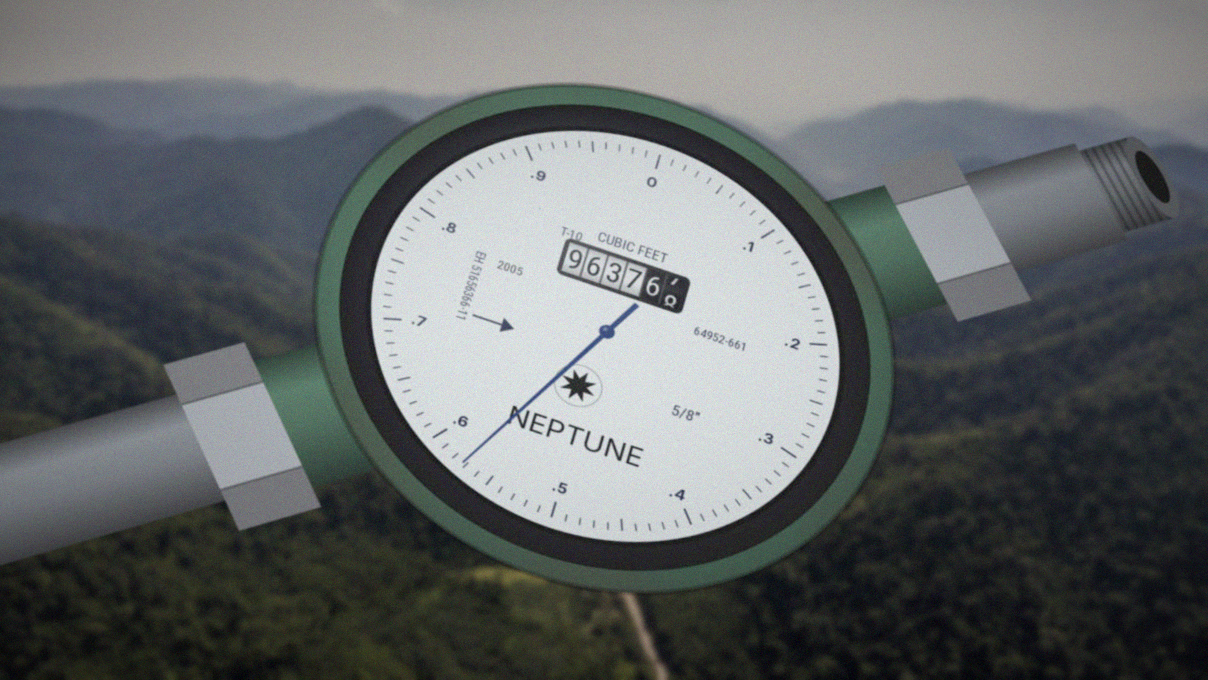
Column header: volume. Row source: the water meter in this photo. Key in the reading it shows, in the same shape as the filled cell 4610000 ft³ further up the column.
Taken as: 963767.57 ft³
